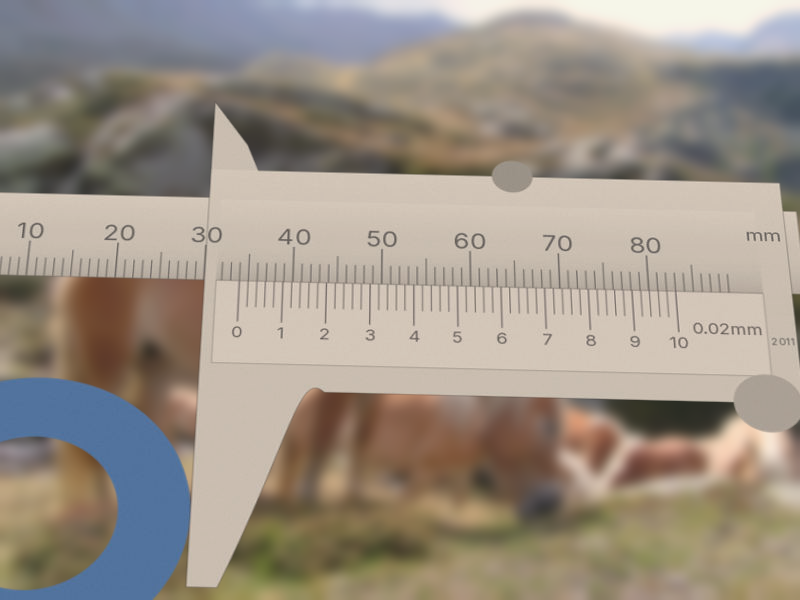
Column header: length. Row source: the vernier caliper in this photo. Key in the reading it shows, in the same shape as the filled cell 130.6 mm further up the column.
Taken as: 34.0 mm
